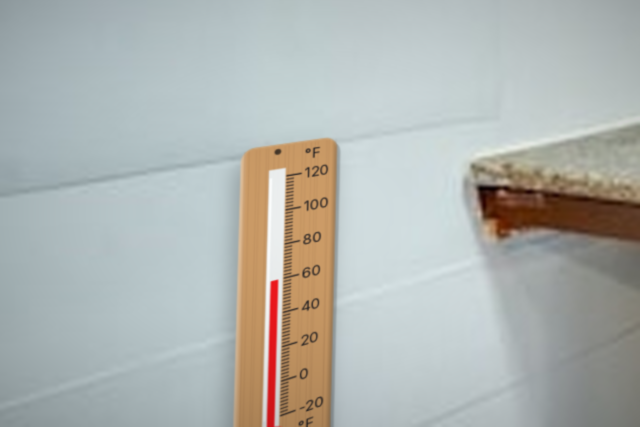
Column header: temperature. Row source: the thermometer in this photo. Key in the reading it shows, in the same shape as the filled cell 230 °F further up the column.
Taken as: 60 °F
